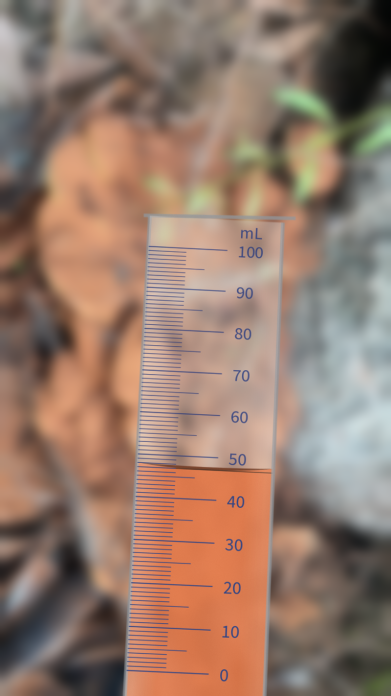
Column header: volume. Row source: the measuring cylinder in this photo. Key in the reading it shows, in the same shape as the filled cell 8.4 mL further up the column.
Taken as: 47 mL
